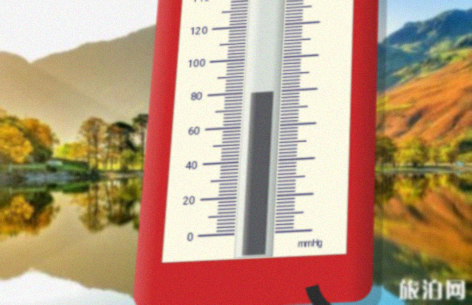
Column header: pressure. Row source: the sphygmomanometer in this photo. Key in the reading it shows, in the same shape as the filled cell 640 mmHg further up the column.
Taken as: 80 mmHg
